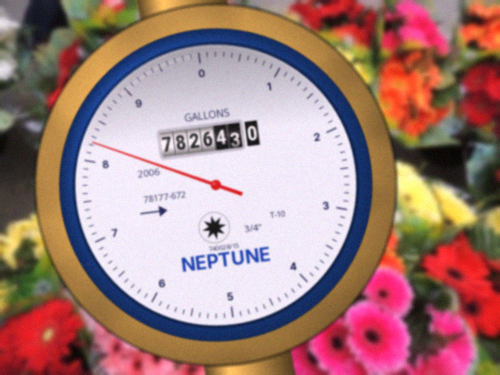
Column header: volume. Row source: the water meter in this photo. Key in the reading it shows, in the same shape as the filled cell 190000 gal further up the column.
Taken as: 7826428.2 gal
